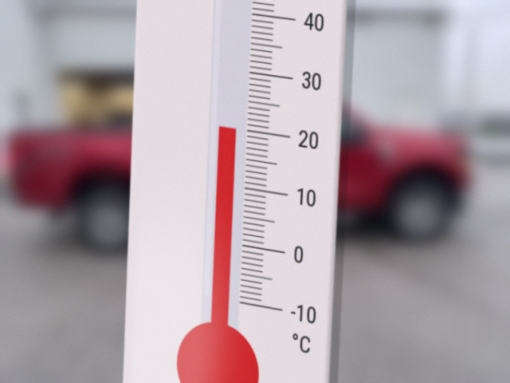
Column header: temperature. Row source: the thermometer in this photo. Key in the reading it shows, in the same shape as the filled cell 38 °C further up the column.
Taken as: 20 °C
